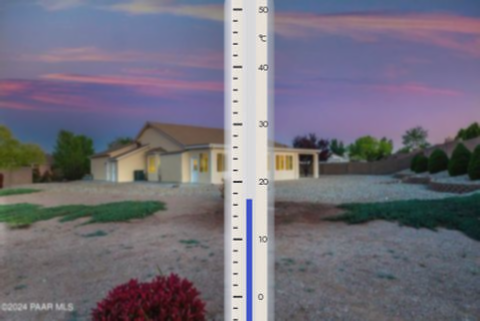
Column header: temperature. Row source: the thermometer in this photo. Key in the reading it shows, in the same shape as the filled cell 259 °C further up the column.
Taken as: 17 °C
